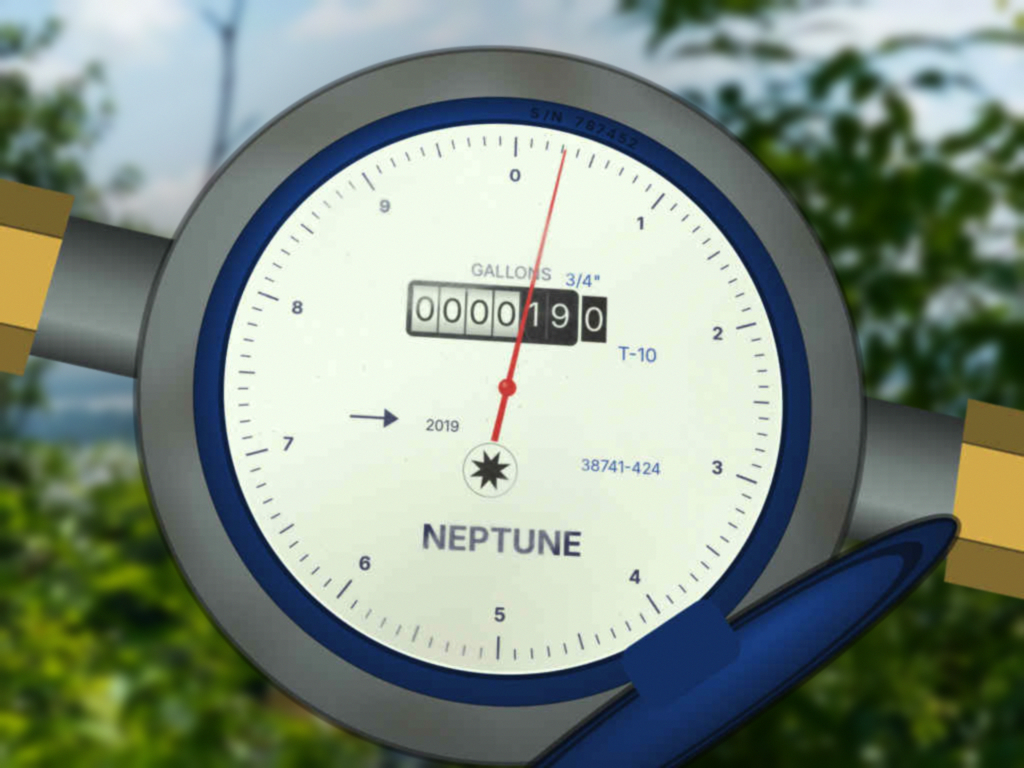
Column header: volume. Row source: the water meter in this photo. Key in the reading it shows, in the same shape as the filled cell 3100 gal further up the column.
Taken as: 190.3 gal
